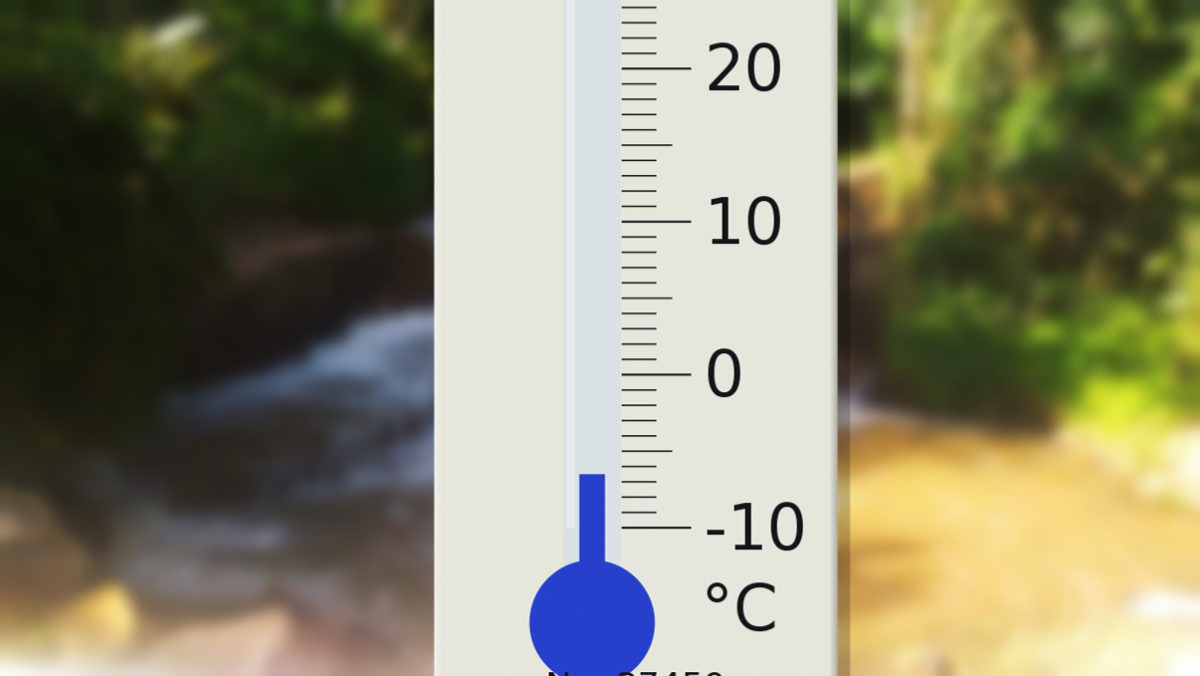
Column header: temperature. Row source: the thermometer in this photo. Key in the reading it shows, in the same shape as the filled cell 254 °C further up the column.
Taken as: -6.5 °C
